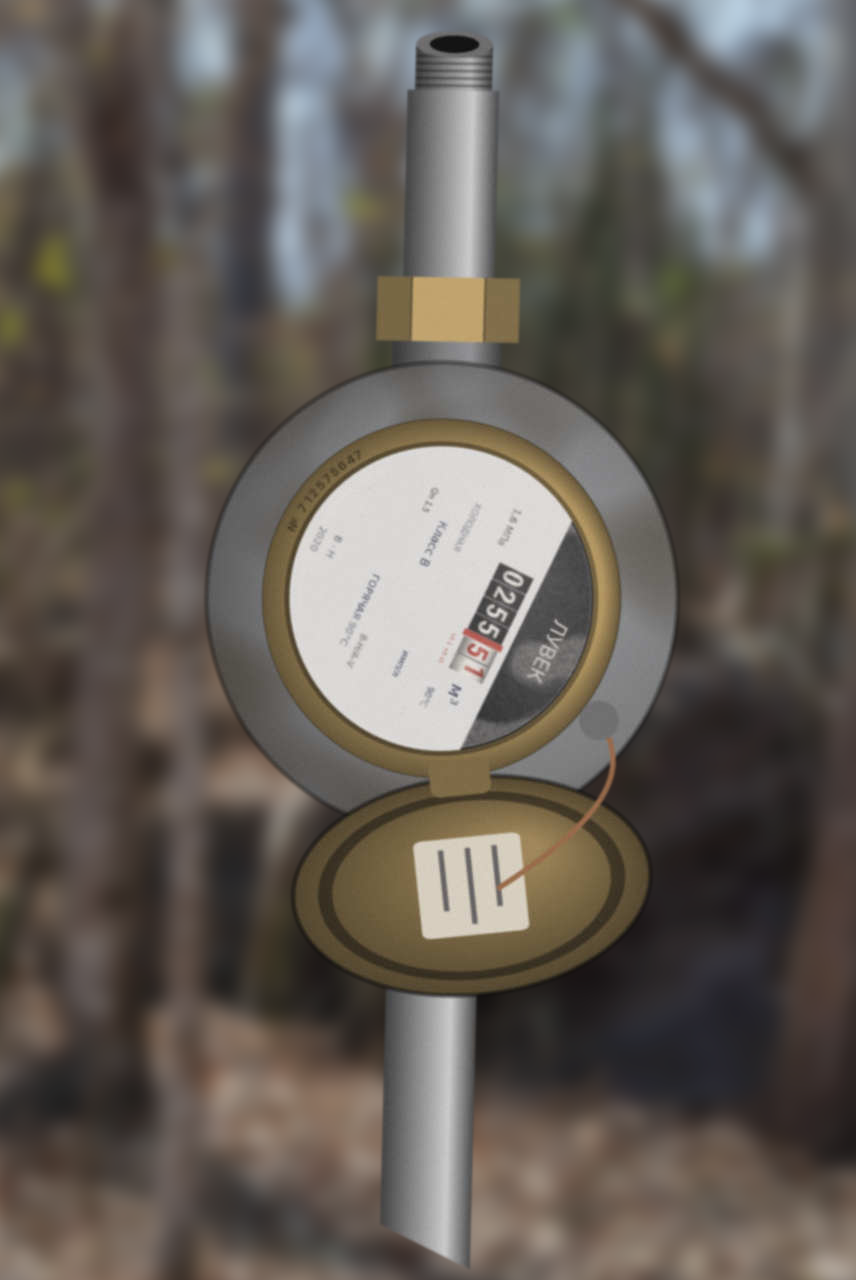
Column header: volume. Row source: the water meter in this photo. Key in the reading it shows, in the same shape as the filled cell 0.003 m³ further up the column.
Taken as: 255.51 m³
